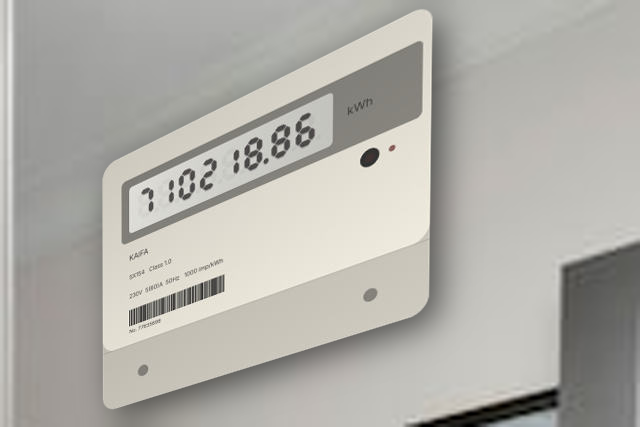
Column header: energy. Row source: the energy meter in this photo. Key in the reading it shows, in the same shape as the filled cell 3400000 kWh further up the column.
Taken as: 710218.86 kWh
